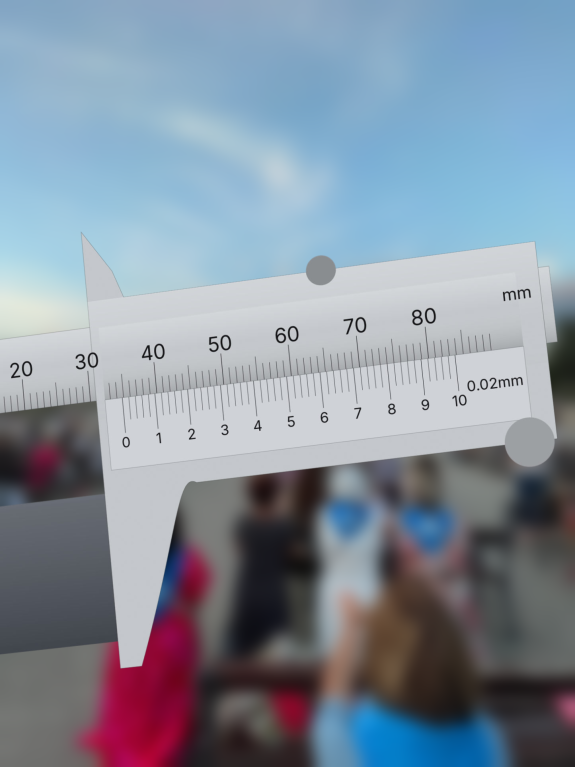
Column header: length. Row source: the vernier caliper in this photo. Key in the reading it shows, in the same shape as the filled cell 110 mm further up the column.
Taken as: 34.8 mm
